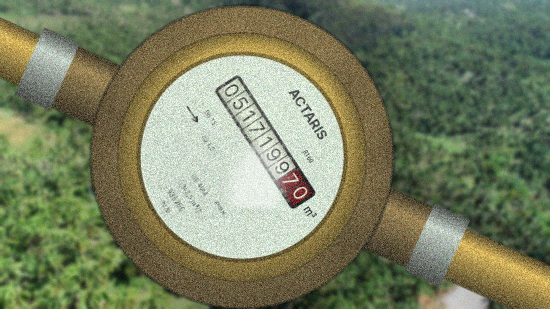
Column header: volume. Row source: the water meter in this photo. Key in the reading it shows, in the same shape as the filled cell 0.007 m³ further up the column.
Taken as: 517199.70 m³
